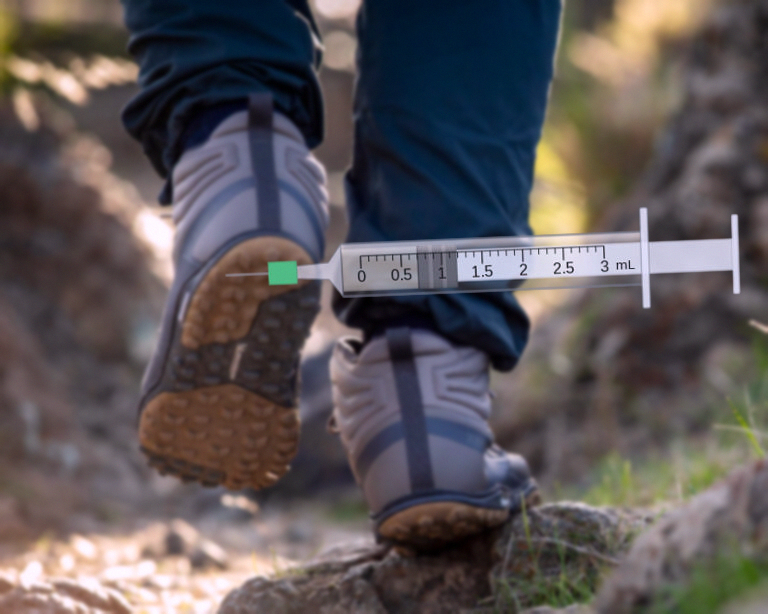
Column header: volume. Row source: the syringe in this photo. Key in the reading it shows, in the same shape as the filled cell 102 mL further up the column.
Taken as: 0.7 mL
